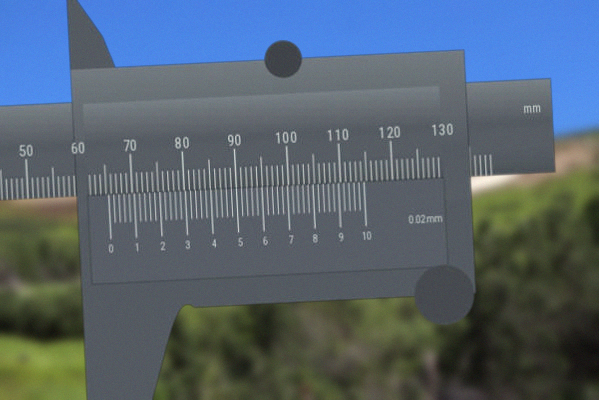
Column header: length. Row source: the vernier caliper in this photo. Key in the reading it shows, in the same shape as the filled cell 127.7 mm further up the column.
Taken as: 65.5 mm
